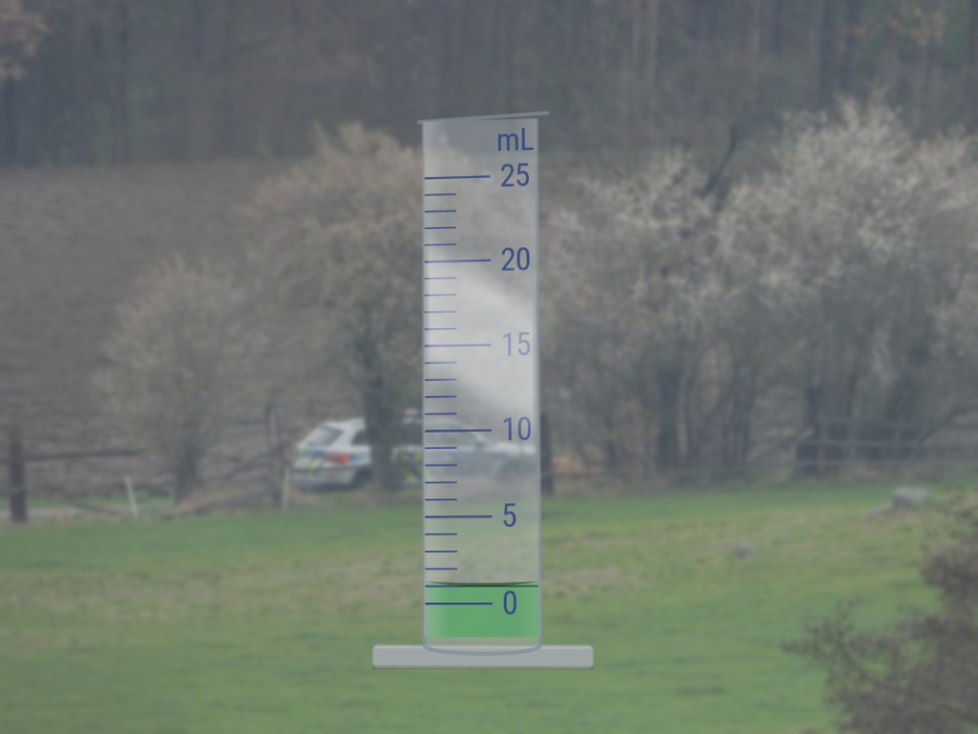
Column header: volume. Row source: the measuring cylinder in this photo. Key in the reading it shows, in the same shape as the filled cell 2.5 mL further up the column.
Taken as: 1 mL
